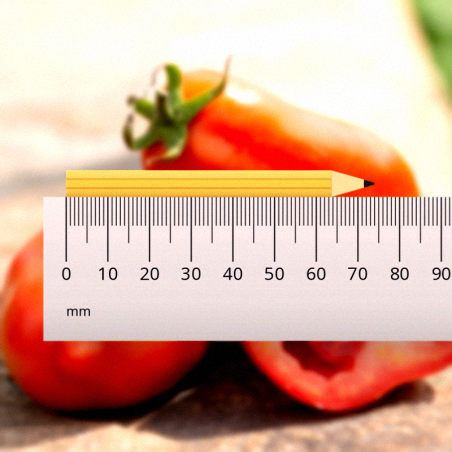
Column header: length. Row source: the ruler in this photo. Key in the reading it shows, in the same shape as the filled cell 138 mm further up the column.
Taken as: 74 mm
